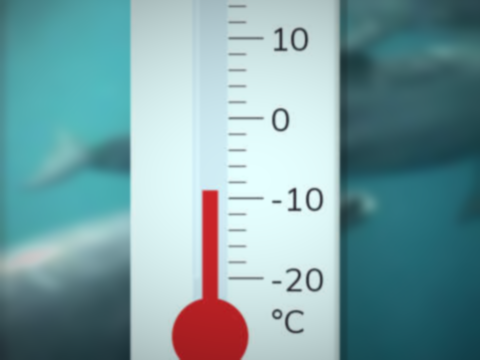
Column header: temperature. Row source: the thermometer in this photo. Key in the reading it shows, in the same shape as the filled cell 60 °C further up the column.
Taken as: -9 °C
